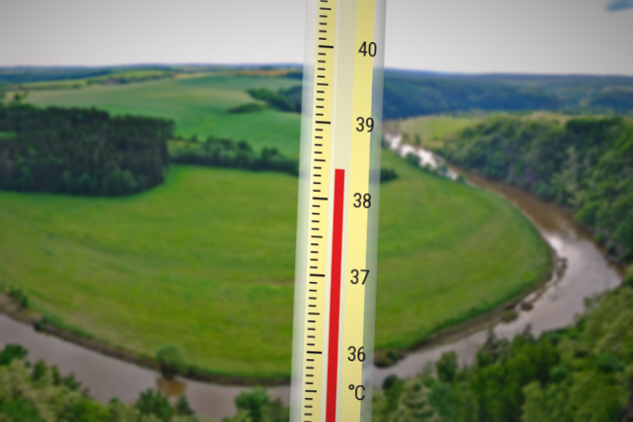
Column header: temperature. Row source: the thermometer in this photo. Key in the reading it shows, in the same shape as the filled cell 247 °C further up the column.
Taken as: 38.4 °C
